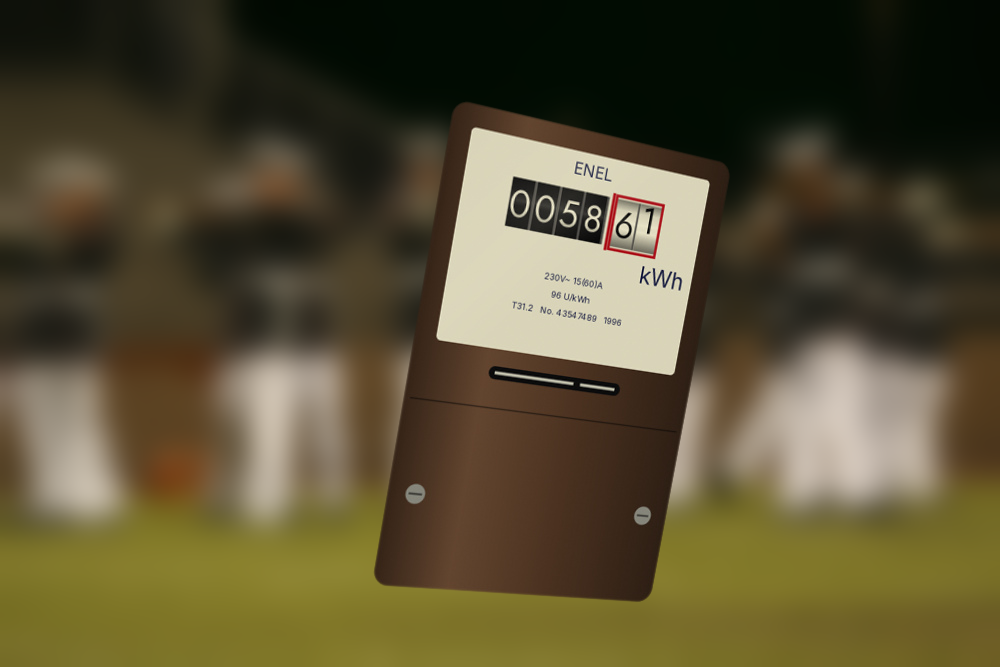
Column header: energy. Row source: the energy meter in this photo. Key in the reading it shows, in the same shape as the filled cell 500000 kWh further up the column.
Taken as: 58.61 kWh
